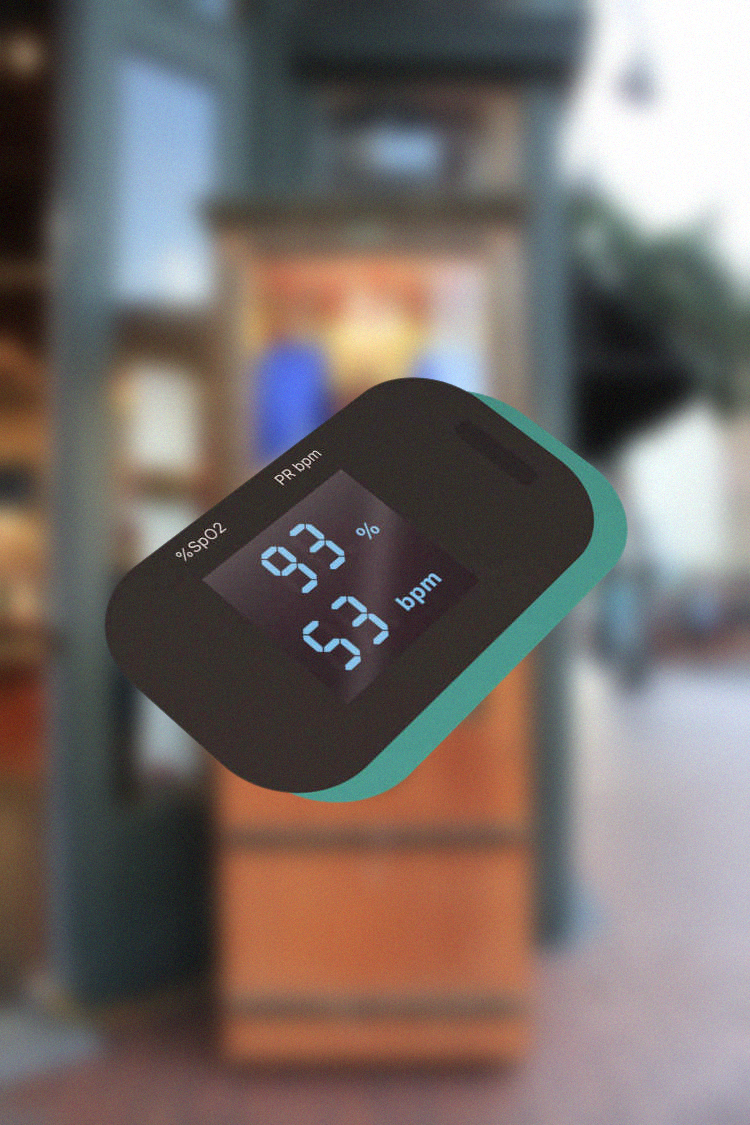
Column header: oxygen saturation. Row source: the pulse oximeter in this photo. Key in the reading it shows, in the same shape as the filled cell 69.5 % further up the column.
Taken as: 93 %
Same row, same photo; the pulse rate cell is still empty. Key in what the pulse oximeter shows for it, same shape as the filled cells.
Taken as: 53 bpm
